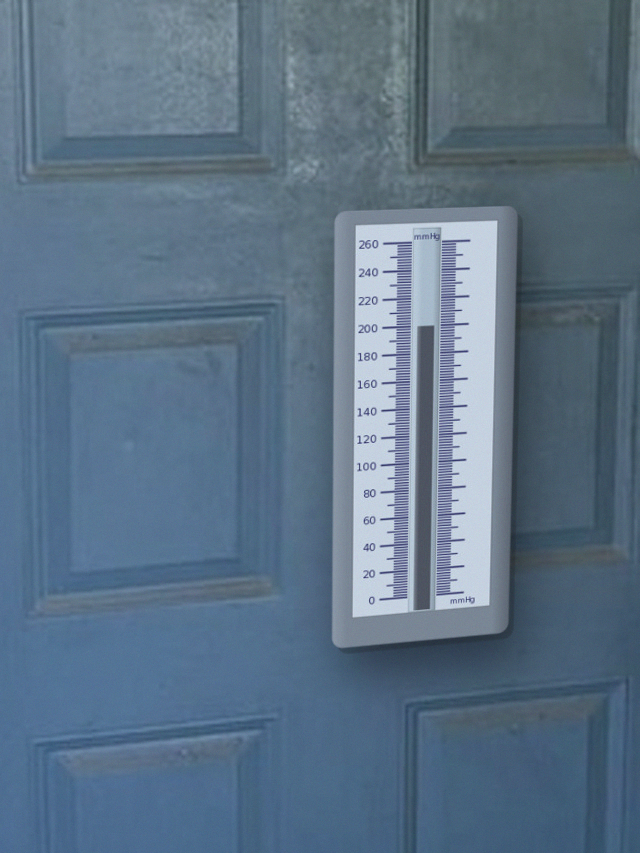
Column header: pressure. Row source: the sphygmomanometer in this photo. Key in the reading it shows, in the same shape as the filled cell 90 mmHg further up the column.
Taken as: 200 mmHg
